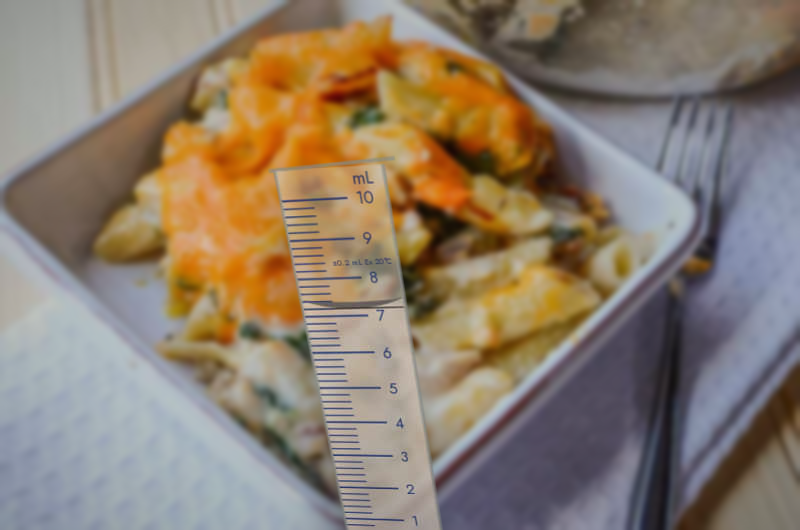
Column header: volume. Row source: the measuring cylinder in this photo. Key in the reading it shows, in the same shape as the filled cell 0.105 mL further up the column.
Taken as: 7.2 mL
